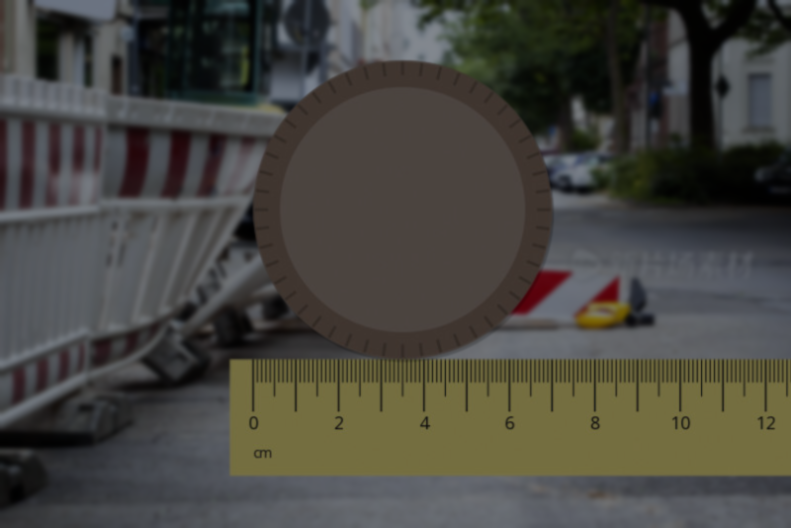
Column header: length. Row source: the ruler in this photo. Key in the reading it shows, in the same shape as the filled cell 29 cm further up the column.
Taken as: 7 cm
